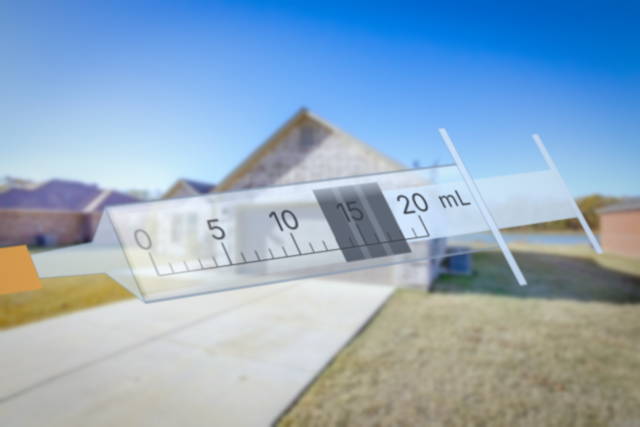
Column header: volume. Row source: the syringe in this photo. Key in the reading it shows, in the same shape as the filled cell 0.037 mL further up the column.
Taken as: 13 mL
